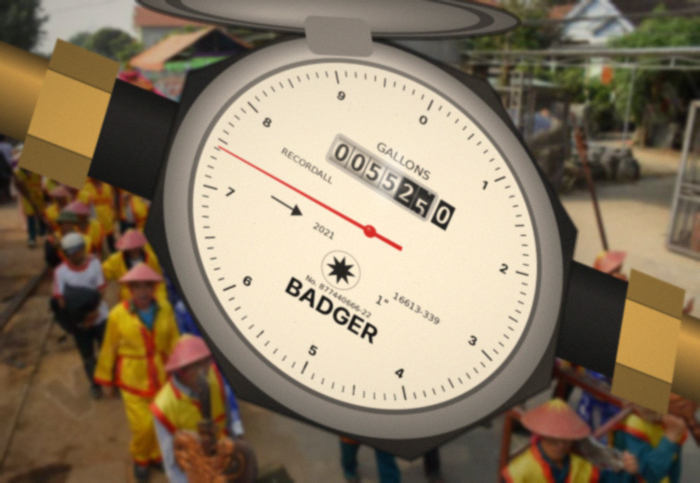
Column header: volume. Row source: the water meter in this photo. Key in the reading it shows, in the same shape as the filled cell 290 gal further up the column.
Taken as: 55247.4 gal
